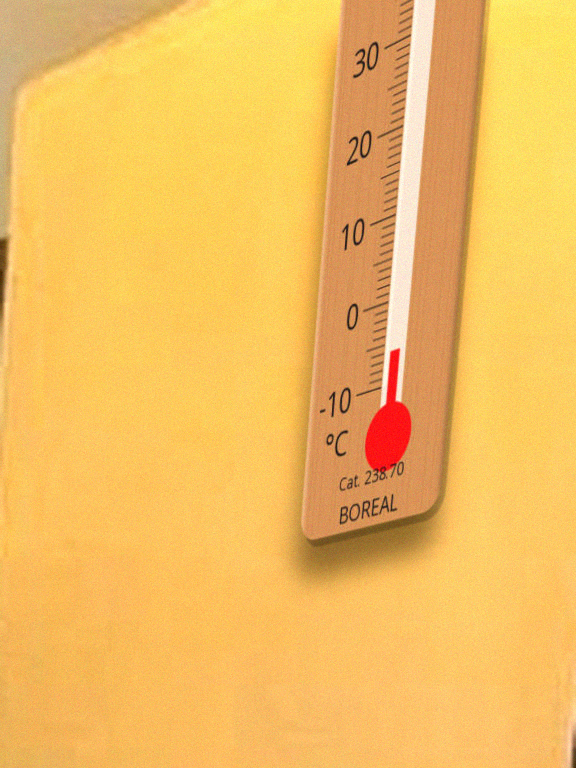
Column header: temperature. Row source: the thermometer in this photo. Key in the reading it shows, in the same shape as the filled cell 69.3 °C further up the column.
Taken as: -6 °C
